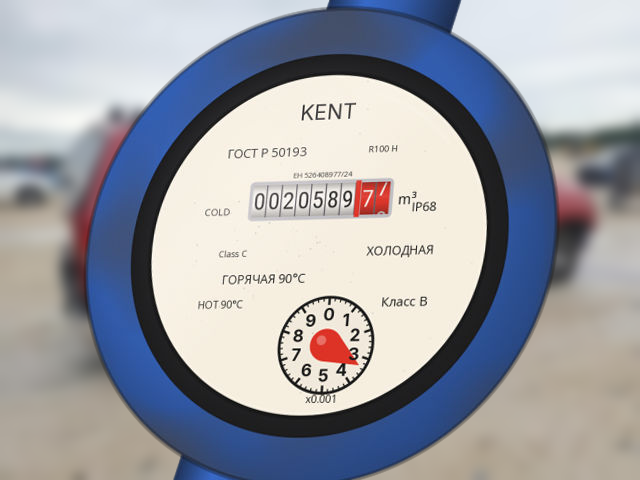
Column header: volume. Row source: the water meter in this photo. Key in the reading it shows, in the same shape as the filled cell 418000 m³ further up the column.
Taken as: 20589.773 m³
